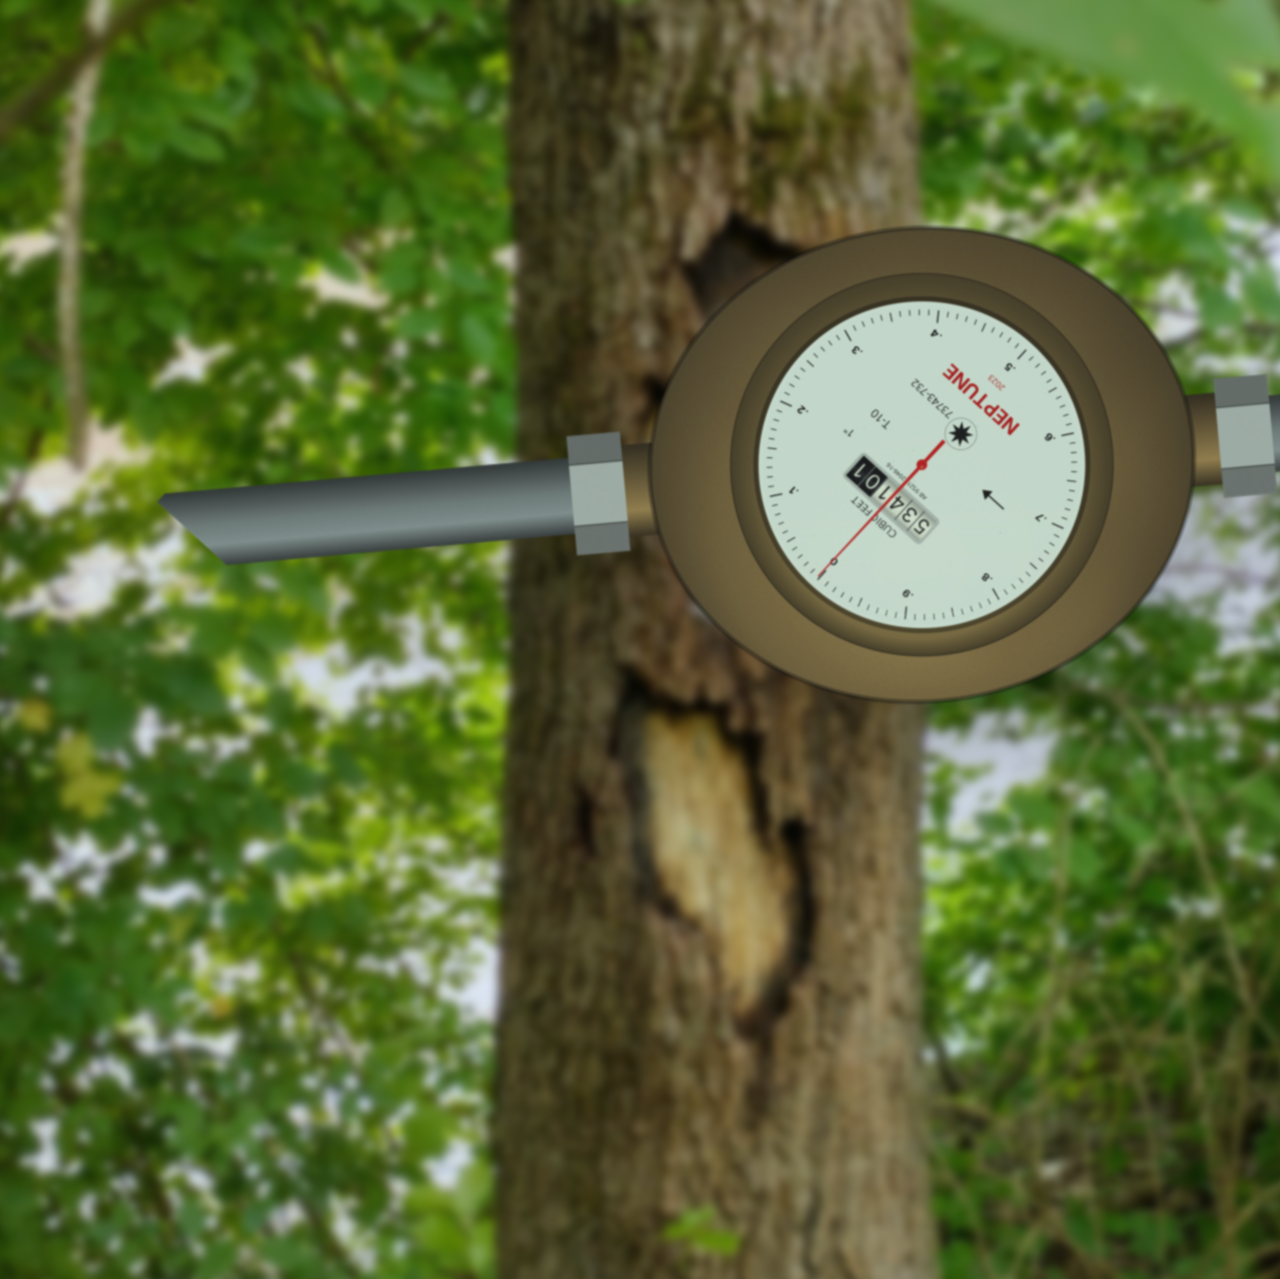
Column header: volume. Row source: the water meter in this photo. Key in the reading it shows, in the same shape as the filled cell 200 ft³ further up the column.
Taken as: 534101.00 ft³
